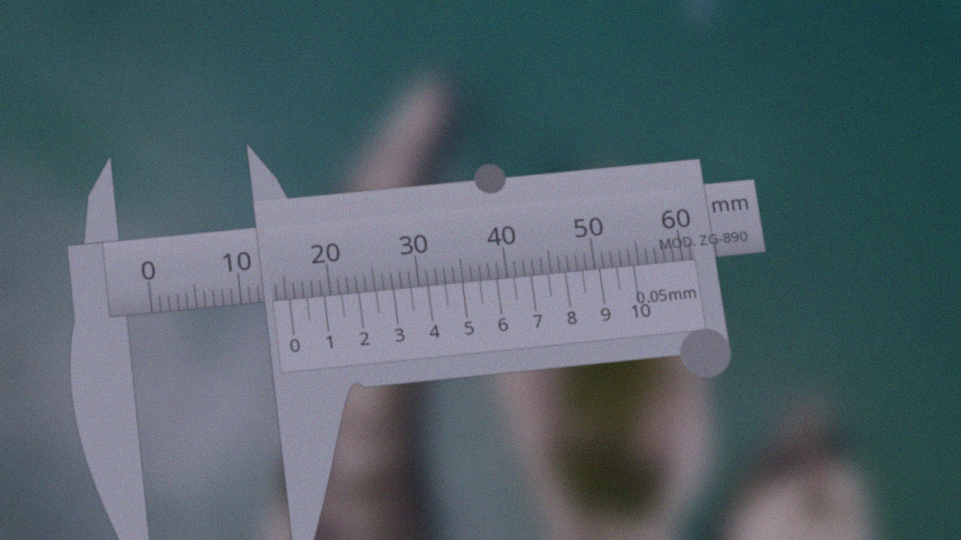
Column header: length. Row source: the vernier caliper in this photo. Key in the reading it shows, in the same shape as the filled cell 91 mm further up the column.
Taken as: 15.4 mm
